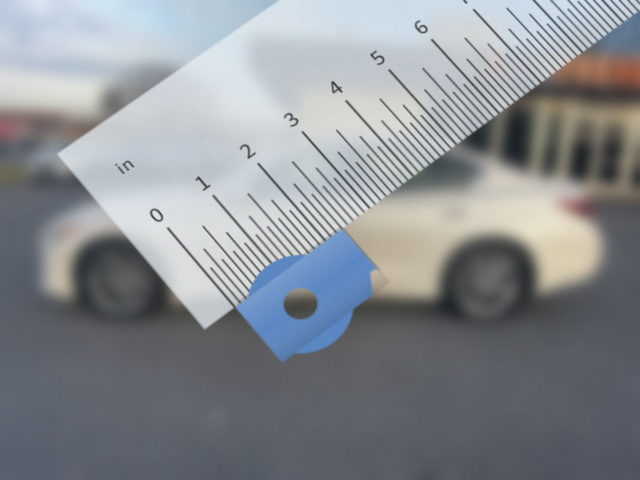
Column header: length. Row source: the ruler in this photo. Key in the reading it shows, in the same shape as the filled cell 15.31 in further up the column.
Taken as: 2.375 in
